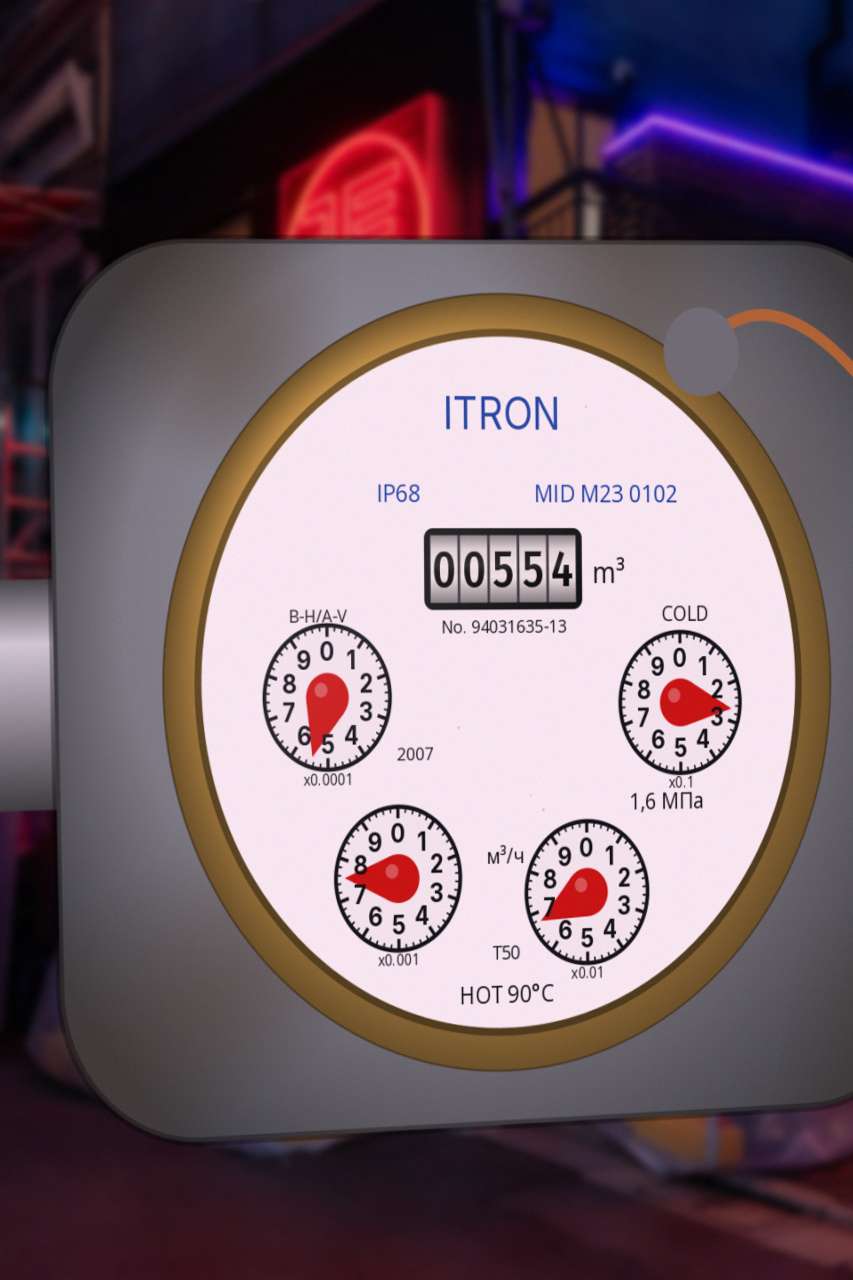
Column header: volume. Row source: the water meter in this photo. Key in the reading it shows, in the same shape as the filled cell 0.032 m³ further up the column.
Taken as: 554.2675 m³
